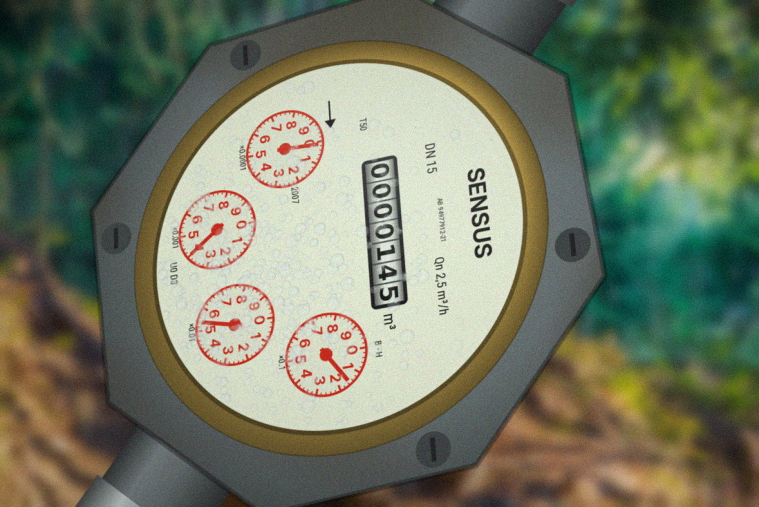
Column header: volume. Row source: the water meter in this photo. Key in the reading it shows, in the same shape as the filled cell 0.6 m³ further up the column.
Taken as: 145.1540 m³
